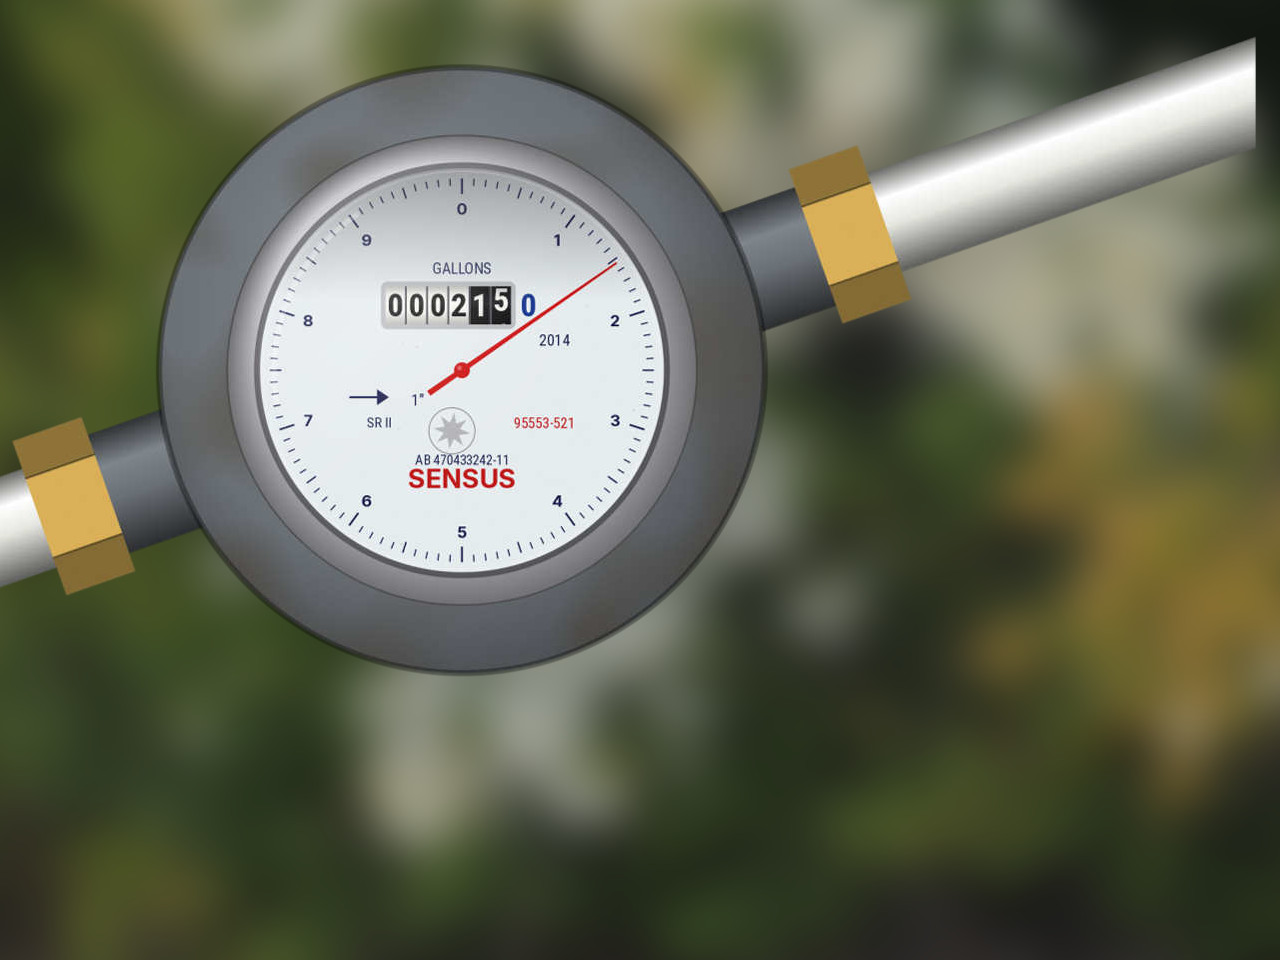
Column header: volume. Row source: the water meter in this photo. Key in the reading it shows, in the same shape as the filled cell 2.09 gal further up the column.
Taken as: 2151.5 gal
